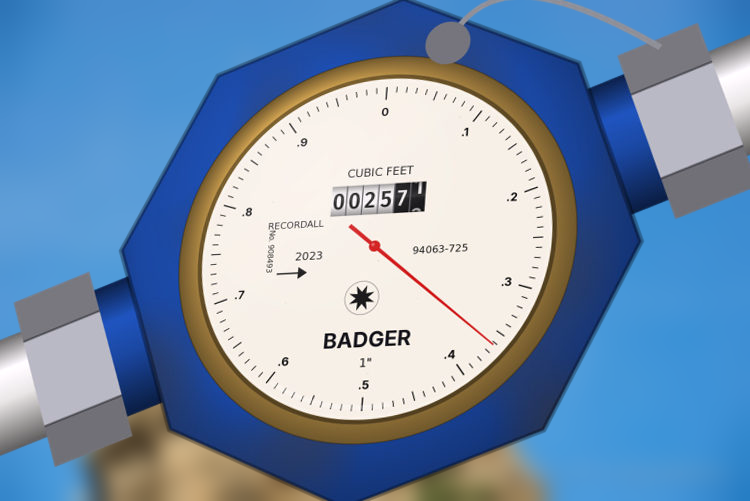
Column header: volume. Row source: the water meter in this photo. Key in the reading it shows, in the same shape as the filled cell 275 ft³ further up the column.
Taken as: 2571.36 ft³
